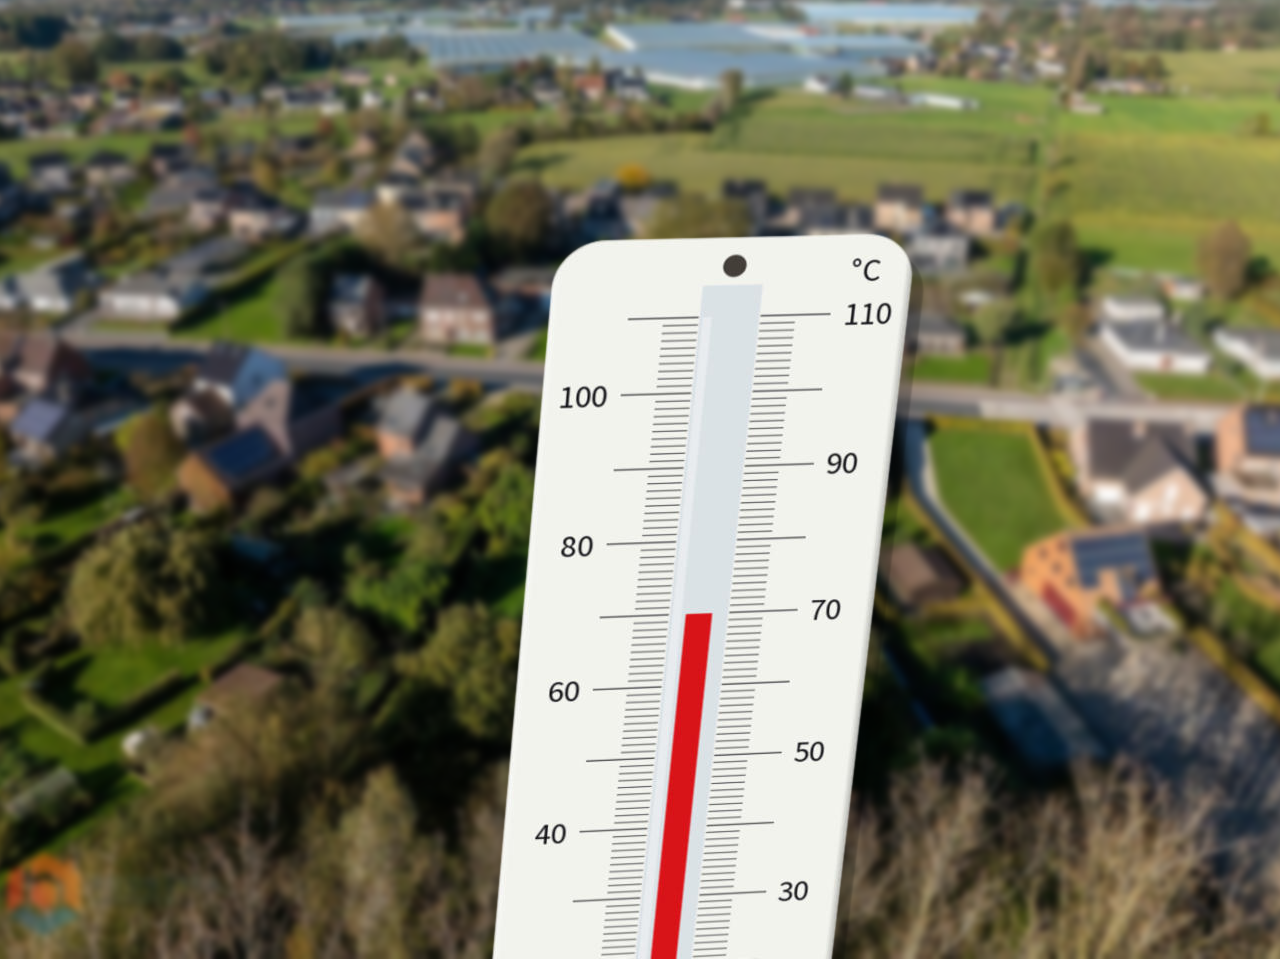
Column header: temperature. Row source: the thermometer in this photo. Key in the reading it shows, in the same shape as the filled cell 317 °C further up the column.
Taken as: 70 °C
